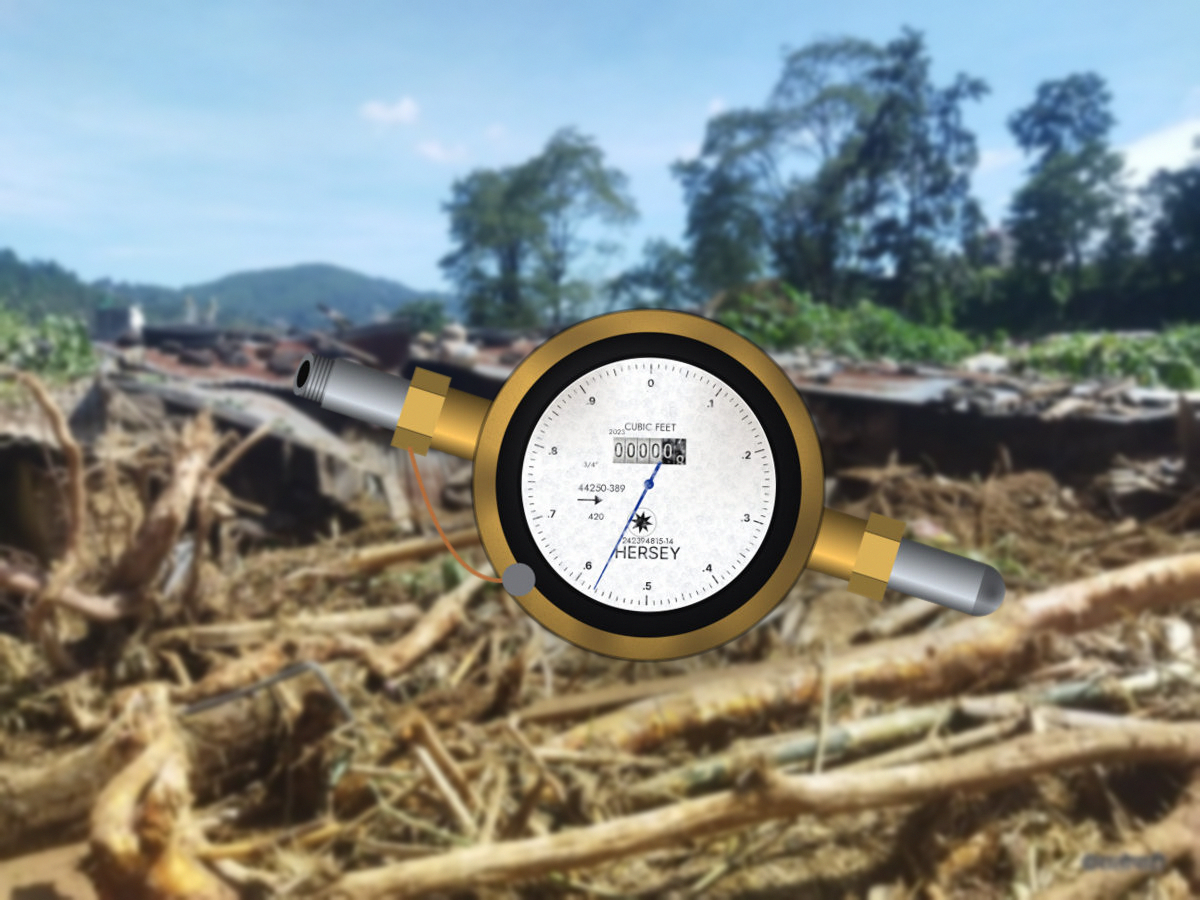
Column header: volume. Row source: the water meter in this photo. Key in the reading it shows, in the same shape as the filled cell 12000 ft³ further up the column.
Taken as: 7.57 ft³
